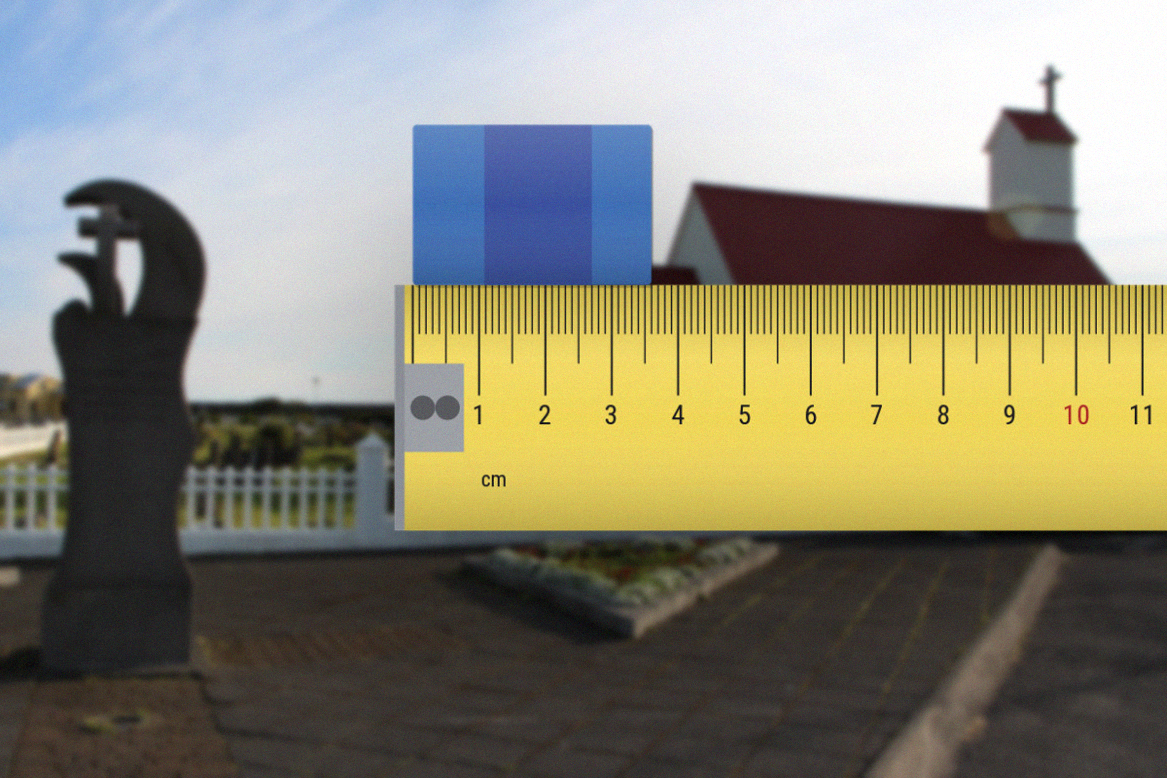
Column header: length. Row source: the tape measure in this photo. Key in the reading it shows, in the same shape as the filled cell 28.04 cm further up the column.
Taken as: 3.6 cm
